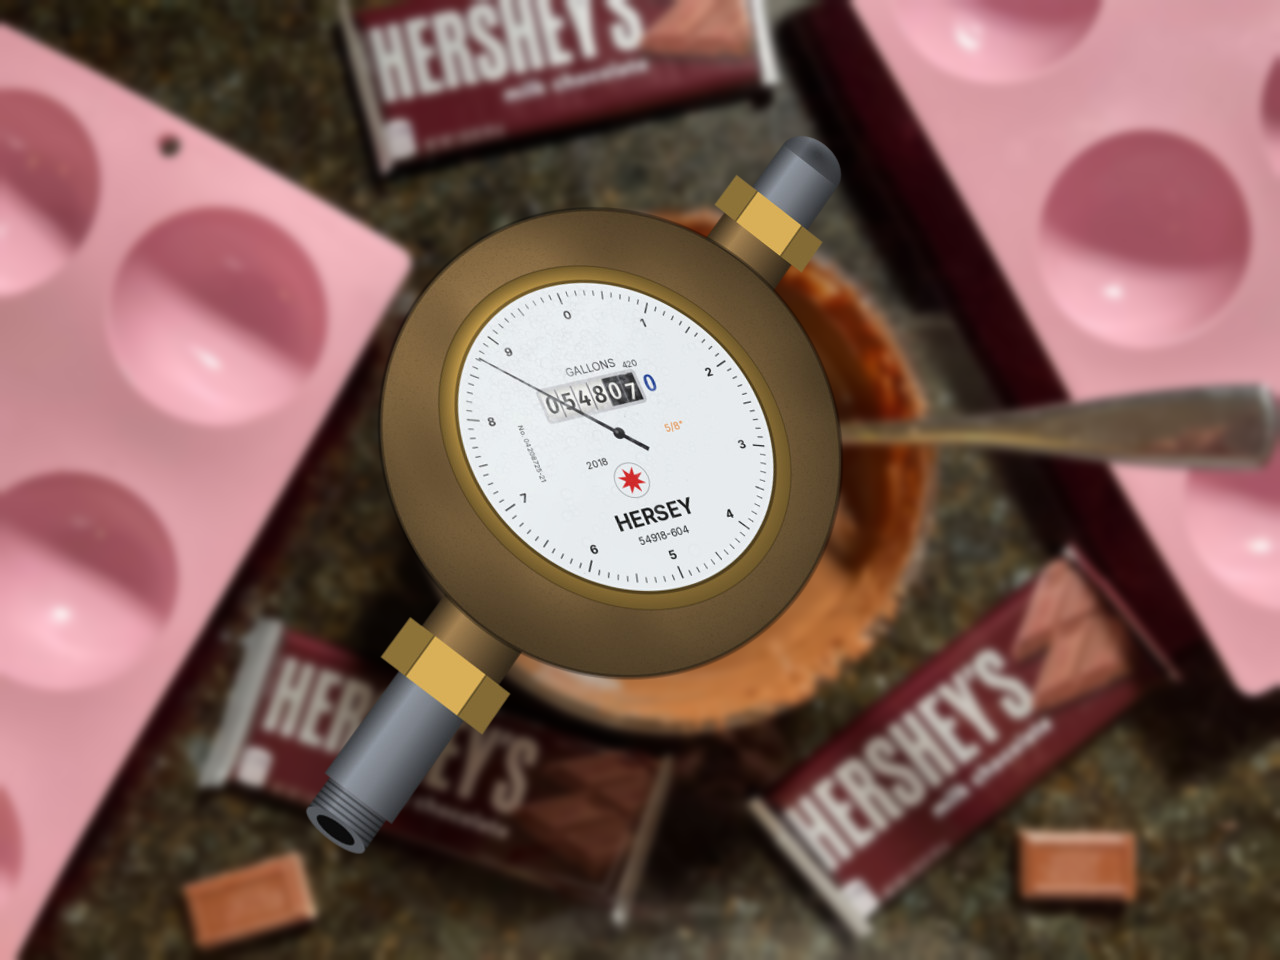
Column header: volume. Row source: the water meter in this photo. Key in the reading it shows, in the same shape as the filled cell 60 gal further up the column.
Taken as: 548068.7 gal
